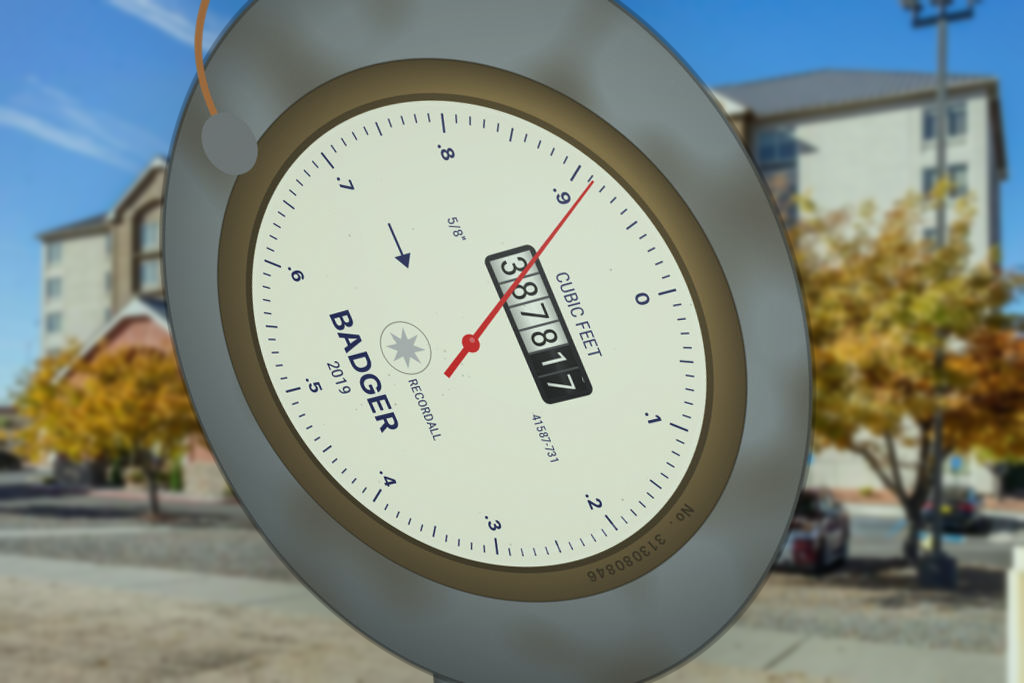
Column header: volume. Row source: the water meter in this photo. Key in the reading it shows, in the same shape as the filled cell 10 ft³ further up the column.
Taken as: 387816.91 ft³
